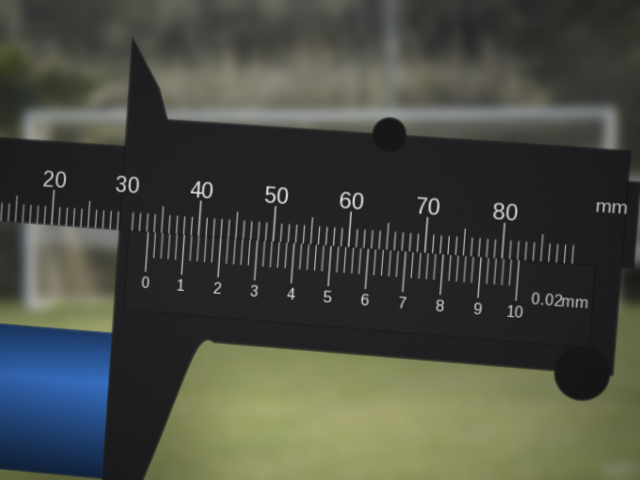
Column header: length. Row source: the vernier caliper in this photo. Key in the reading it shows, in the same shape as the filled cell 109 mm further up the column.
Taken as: 33.2 mm
